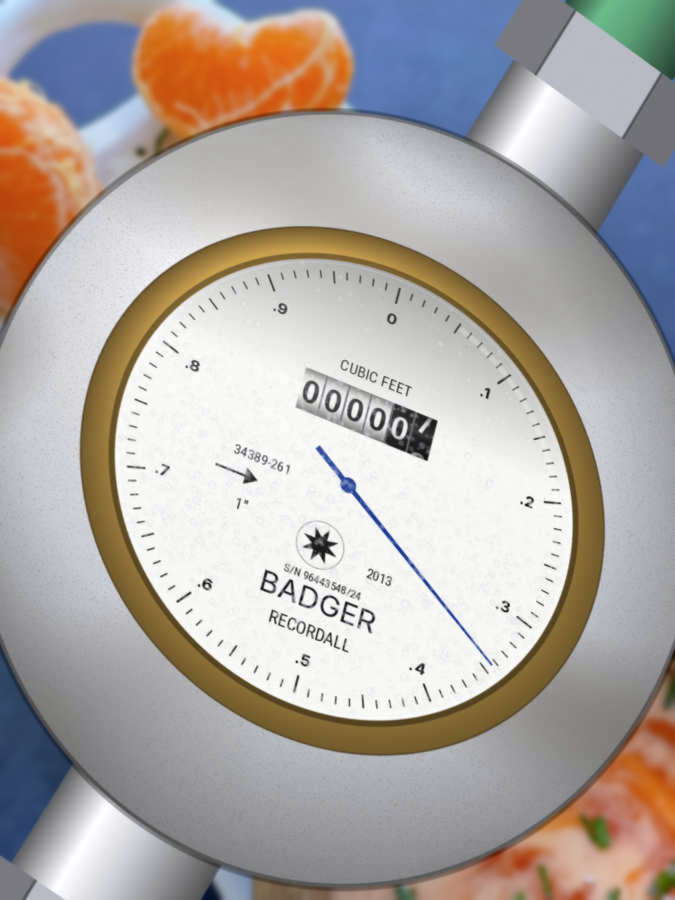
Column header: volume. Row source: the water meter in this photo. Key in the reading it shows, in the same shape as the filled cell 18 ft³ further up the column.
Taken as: 7.34 ft³
